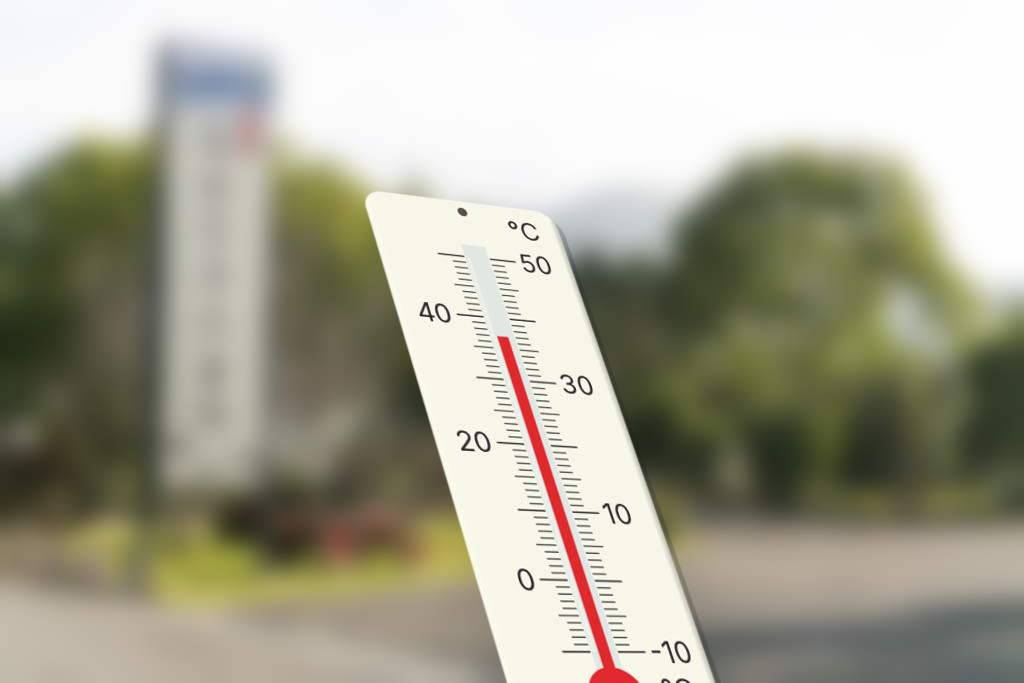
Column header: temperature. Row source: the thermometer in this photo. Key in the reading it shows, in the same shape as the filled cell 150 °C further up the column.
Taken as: 37 °C
